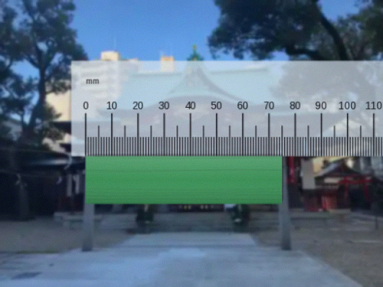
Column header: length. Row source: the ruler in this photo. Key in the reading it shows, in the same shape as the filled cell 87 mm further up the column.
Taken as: 75 mm
